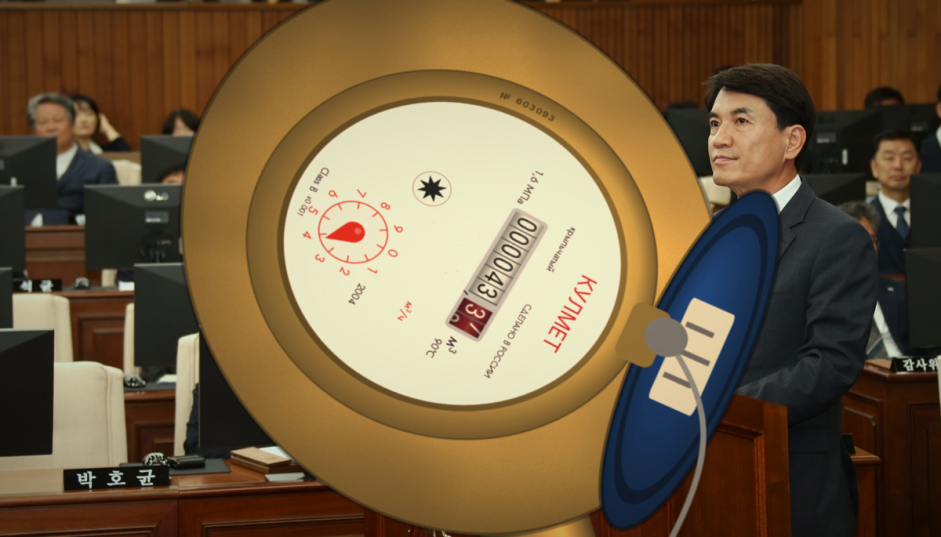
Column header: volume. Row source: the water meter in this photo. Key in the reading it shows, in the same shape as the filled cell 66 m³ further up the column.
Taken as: 43.373 m³
